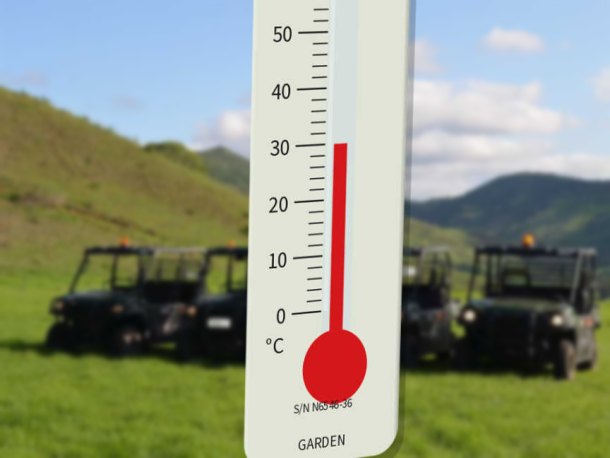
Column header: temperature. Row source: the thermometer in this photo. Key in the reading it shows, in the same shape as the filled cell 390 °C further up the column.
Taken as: 30 °C
